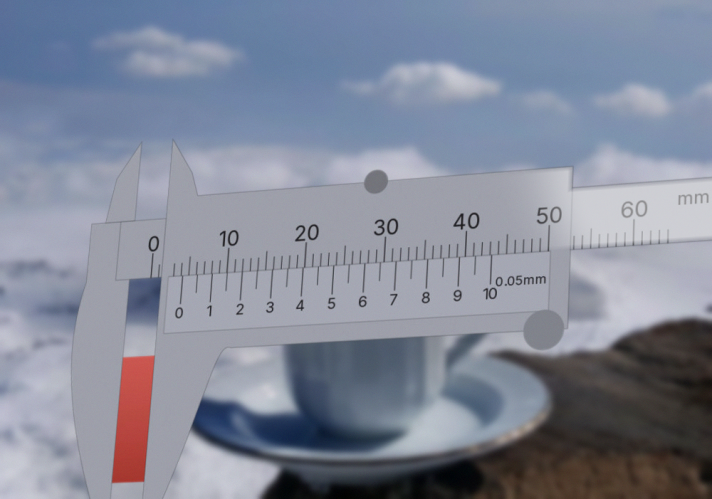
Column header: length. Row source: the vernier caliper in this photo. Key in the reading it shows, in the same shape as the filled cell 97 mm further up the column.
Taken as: 4.2 mm
